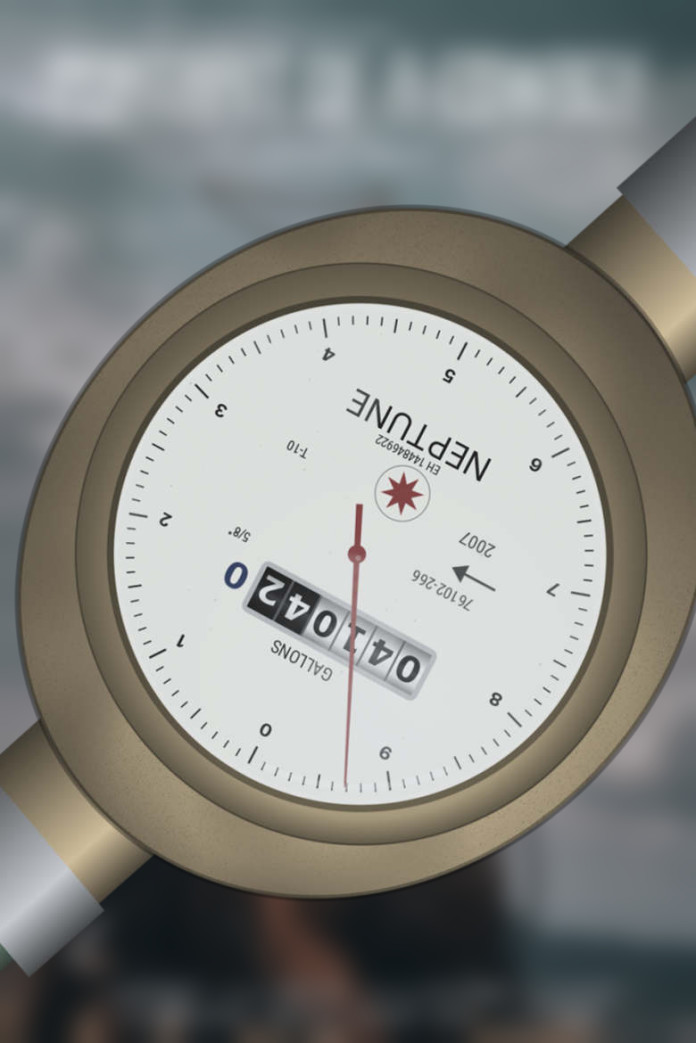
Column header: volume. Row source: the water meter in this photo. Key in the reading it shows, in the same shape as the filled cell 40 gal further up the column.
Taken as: 410419.3 gal
